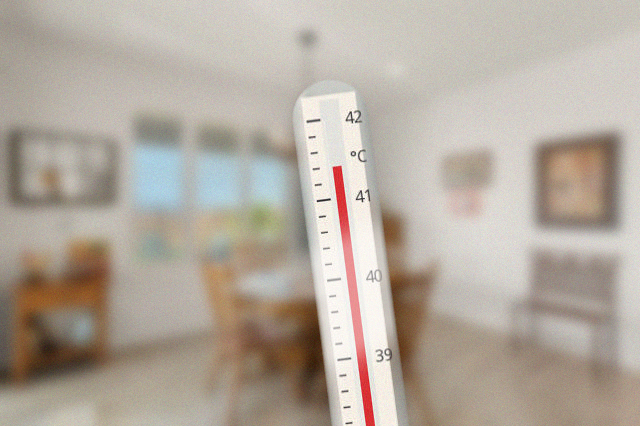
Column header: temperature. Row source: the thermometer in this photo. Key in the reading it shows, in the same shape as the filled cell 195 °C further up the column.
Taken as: 41.4 °C
